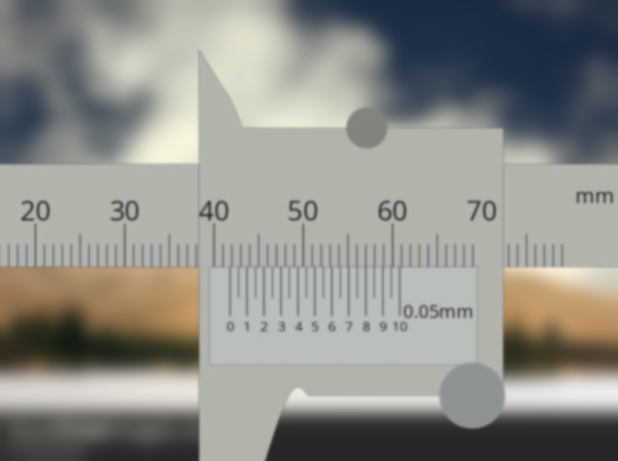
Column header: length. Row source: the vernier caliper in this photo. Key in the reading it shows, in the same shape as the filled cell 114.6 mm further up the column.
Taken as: 41.8 mm
